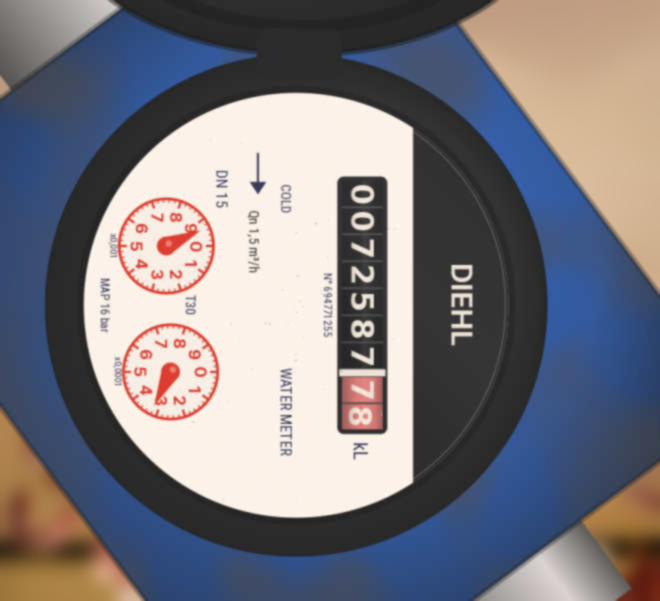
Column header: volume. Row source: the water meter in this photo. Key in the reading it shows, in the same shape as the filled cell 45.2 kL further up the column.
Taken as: 72587.7793 kL
